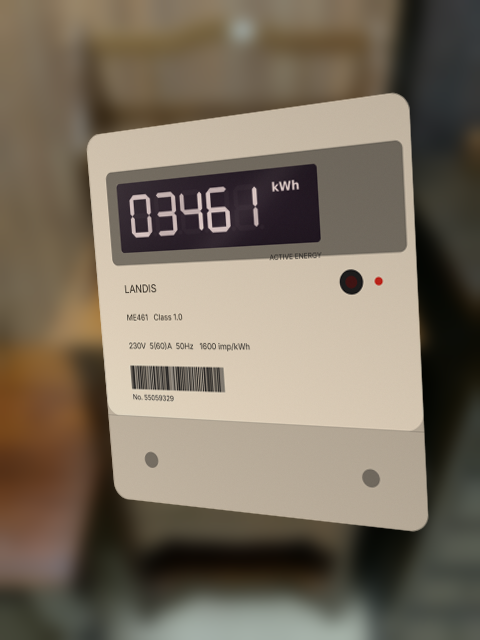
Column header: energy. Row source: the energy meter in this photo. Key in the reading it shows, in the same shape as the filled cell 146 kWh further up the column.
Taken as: 3461 kWh
